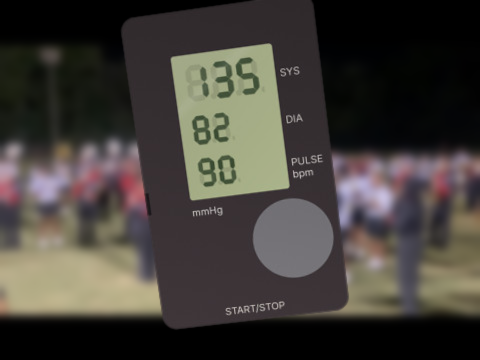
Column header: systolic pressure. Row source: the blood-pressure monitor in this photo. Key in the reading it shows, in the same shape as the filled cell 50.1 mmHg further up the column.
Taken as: 135 mmHg
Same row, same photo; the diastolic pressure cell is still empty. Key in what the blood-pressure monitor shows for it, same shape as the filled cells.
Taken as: 82 mmHg
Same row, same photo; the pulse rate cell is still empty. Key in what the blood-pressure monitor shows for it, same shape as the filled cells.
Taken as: 90 bpm
